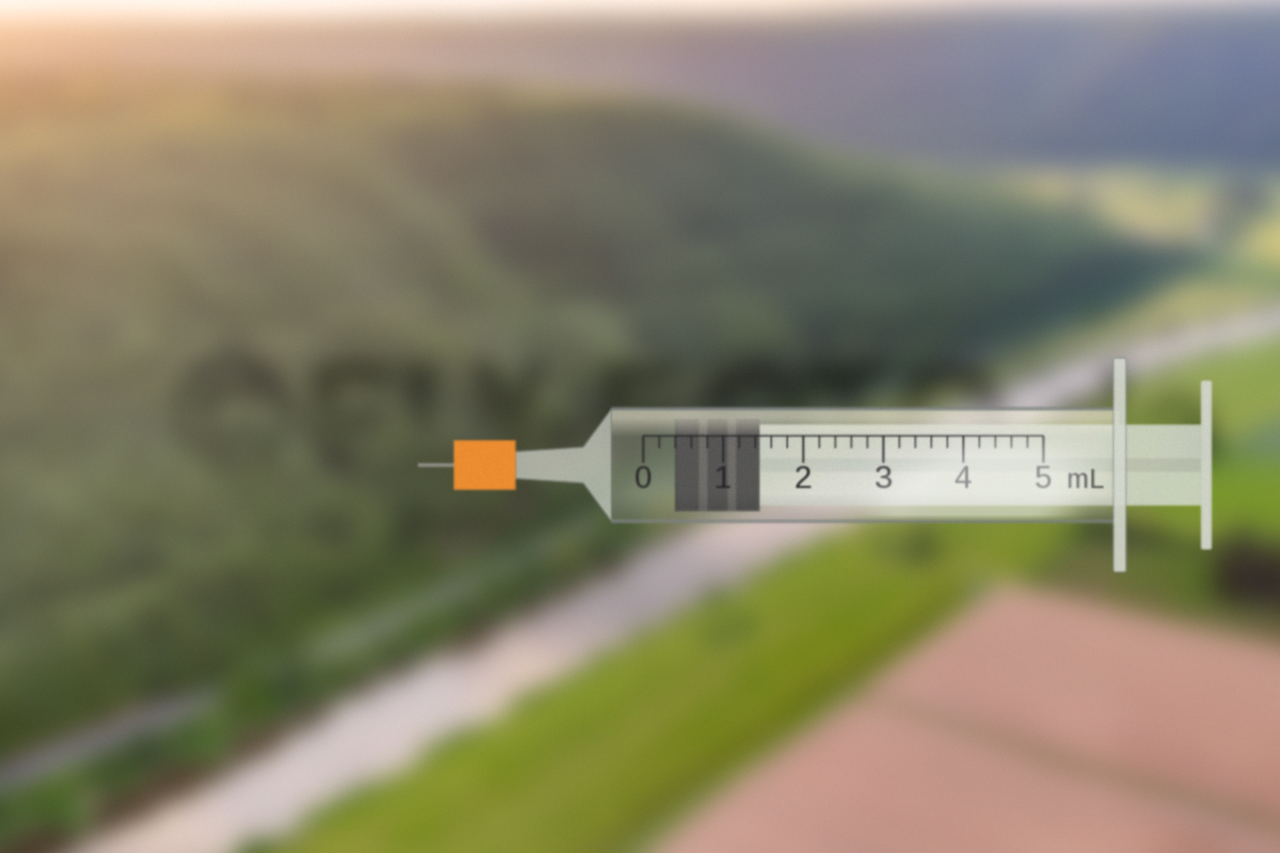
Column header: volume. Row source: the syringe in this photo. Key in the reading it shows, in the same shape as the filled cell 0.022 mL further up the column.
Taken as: 0.4 mL
